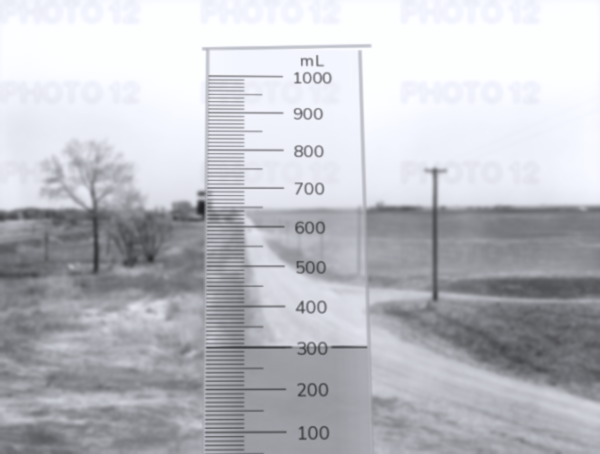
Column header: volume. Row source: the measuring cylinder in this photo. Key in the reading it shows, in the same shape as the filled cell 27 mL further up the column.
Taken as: 300 mL
